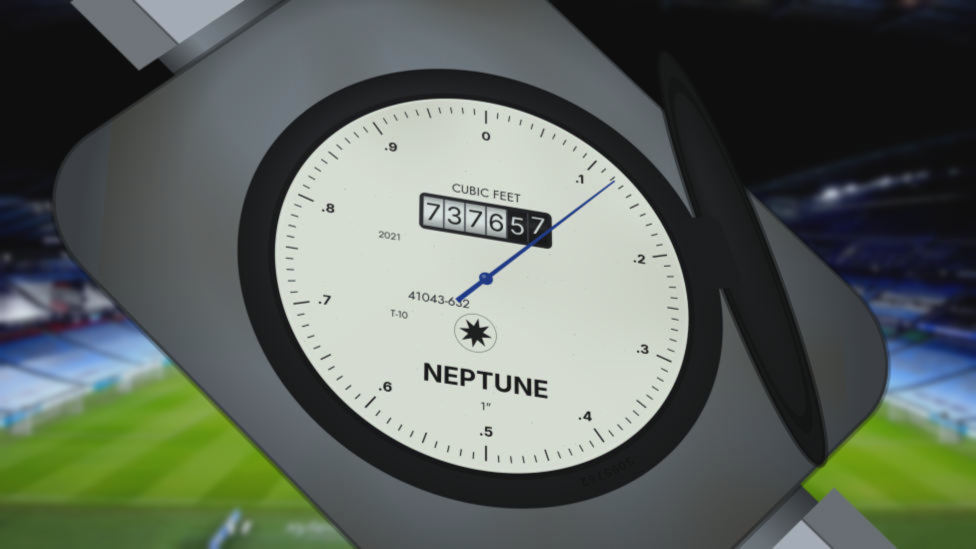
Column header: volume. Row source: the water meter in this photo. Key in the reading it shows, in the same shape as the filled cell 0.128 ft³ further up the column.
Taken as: 737657.12 ft³
